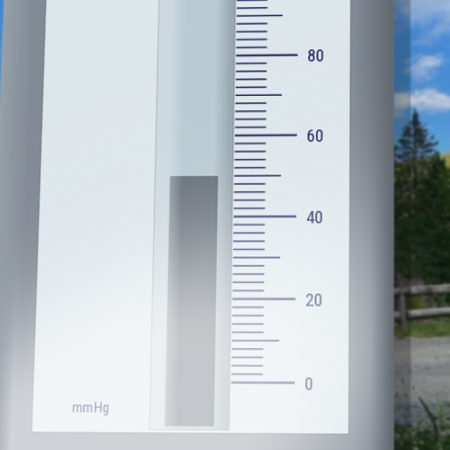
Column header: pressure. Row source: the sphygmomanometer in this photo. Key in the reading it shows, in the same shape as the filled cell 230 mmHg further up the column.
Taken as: 50 mmHg
